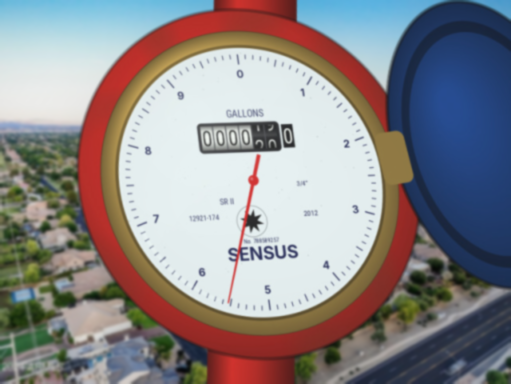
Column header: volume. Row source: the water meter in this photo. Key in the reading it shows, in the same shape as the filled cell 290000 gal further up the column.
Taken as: 195.5 gal
